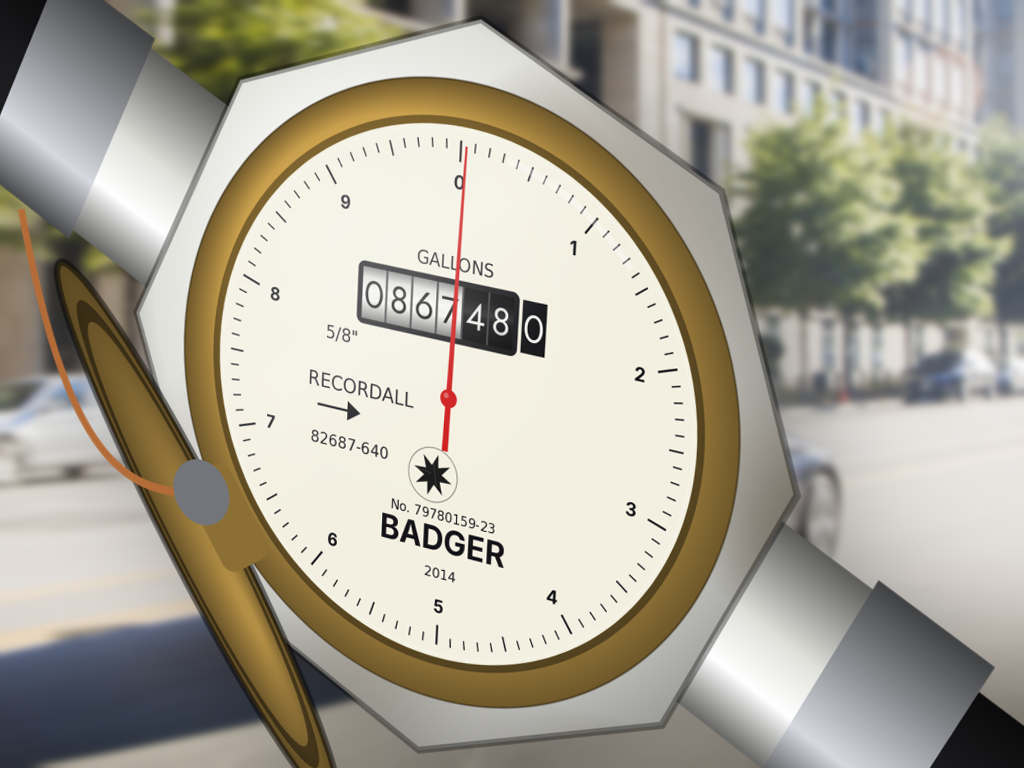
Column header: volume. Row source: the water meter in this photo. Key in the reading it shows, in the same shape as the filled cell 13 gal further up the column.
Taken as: 867480.0 gal
